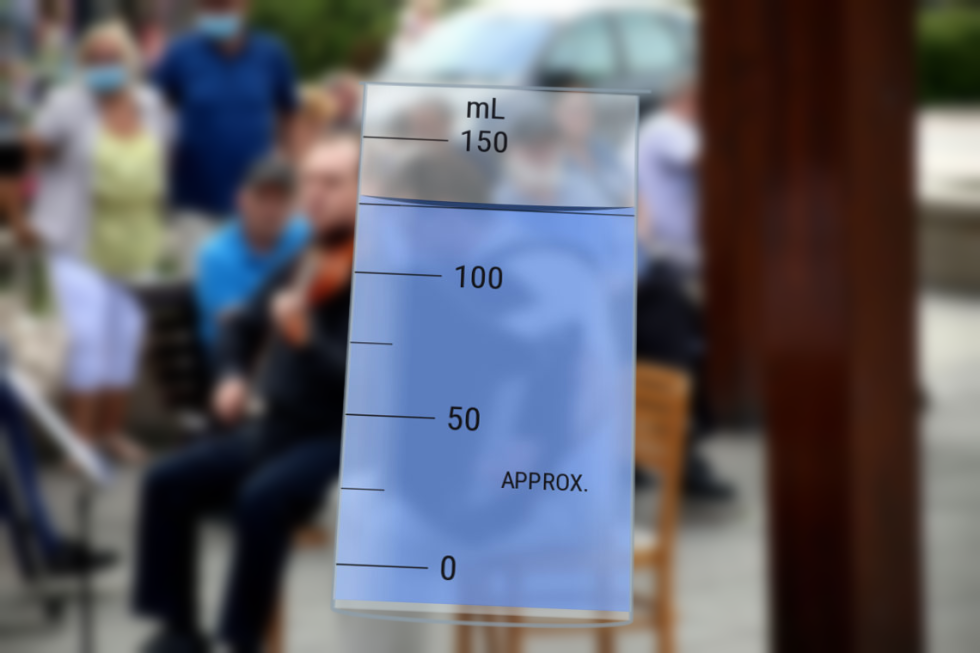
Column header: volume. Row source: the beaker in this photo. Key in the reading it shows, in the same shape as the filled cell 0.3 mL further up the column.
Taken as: 125 mL
